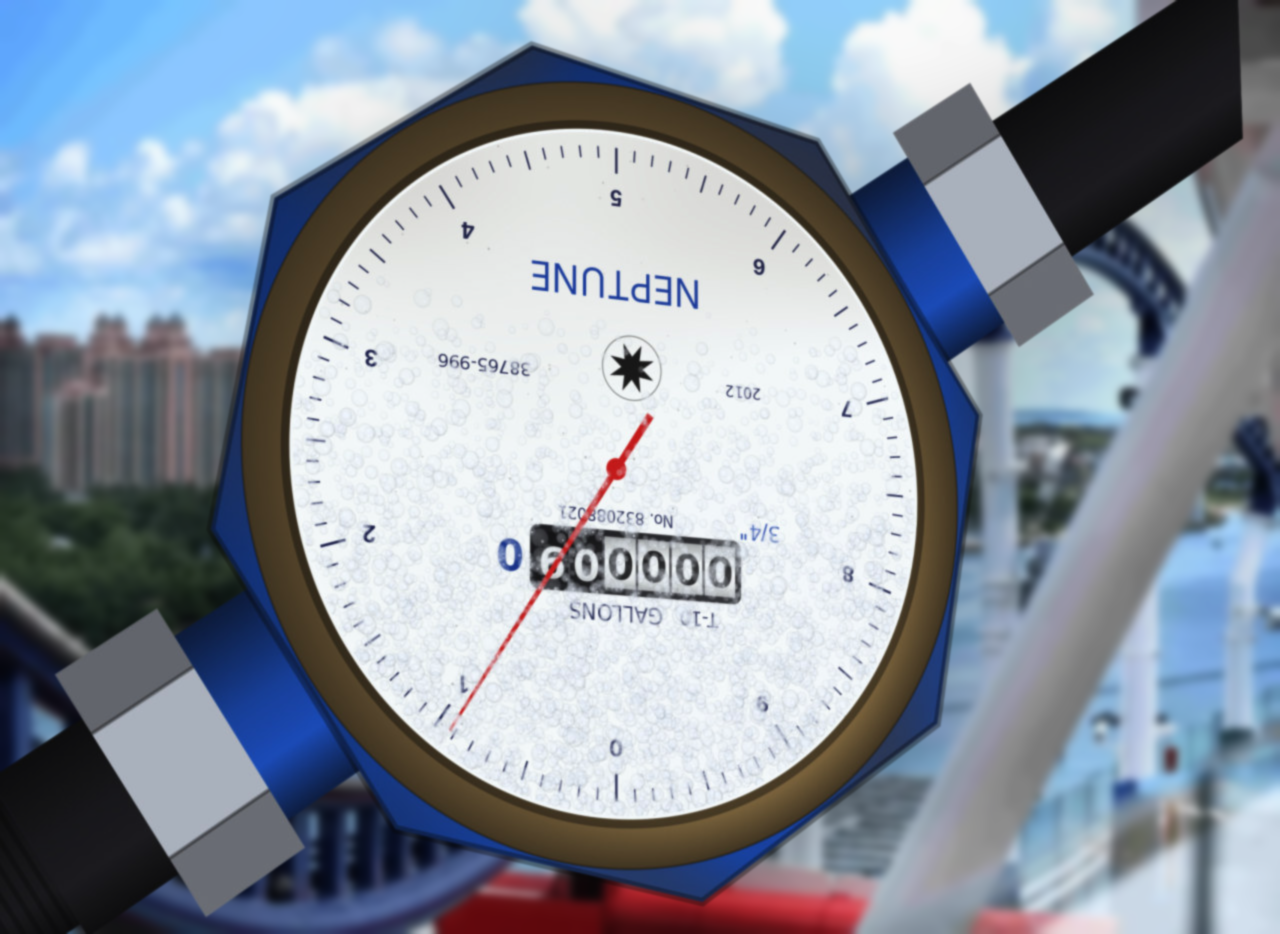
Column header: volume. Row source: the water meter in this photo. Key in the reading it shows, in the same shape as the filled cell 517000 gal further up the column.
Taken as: 90.9 gal
